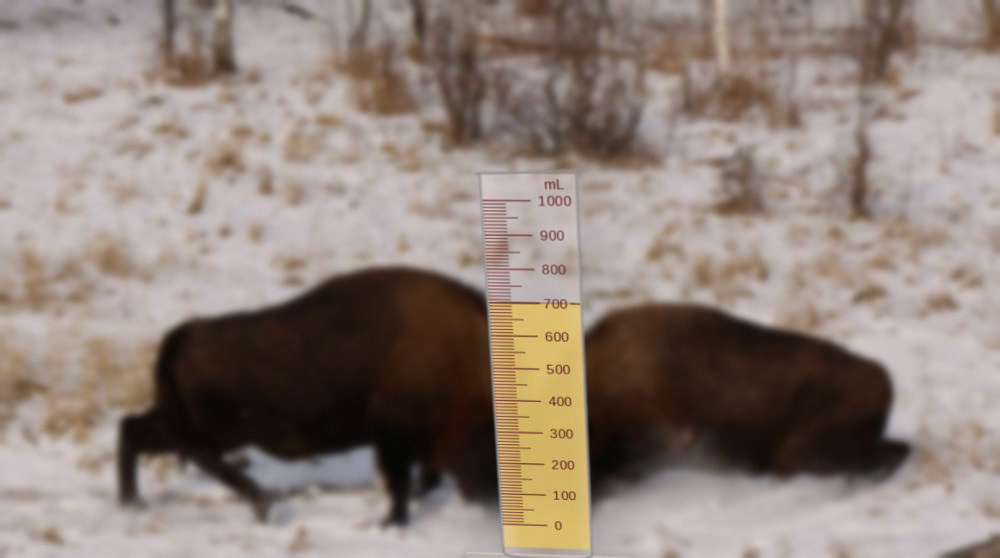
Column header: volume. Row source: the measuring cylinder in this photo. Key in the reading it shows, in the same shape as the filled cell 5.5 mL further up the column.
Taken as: 700 mL
